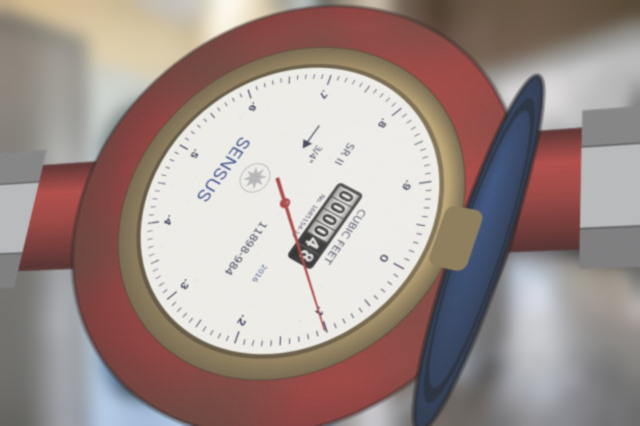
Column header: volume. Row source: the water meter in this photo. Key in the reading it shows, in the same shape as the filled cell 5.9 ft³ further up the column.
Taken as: 48.10 ft³
